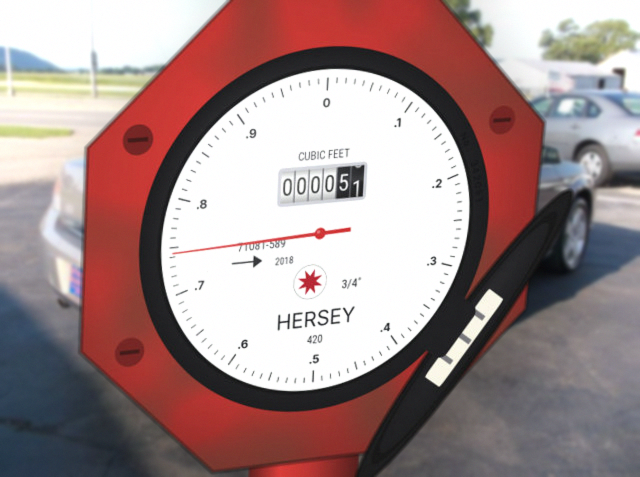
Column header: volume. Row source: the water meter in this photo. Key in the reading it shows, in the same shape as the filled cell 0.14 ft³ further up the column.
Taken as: 50.74 ft³
